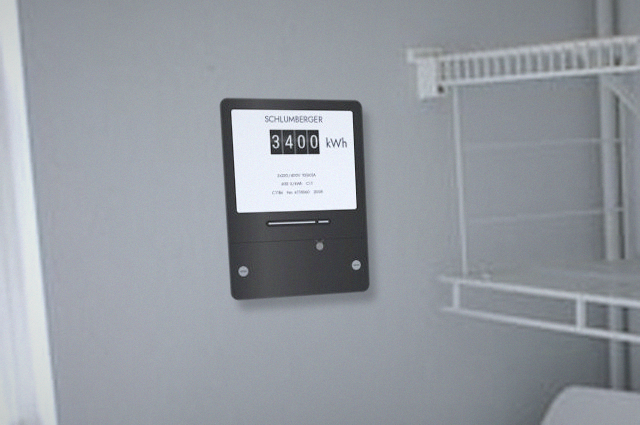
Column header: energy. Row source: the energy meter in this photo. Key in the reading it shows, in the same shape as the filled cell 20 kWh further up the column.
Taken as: 3400 kWh
